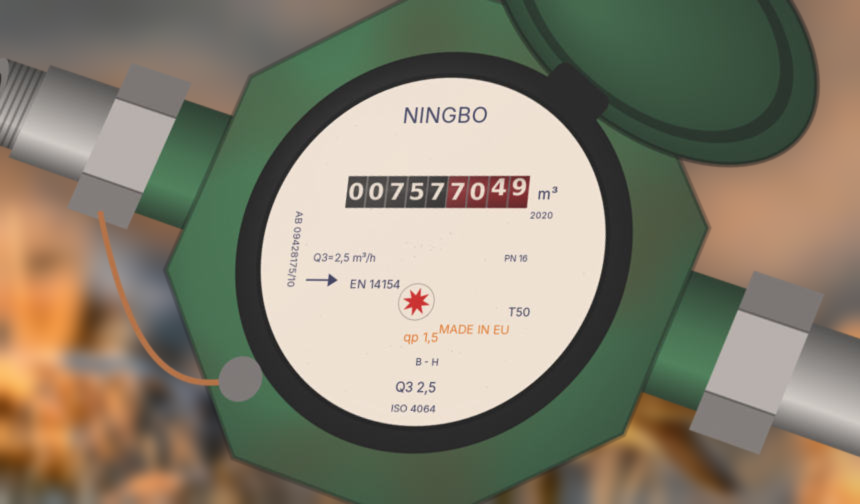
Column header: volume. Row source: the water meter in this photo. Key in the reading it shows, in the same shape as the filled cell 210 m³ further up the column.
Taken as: 757.7049 m³
